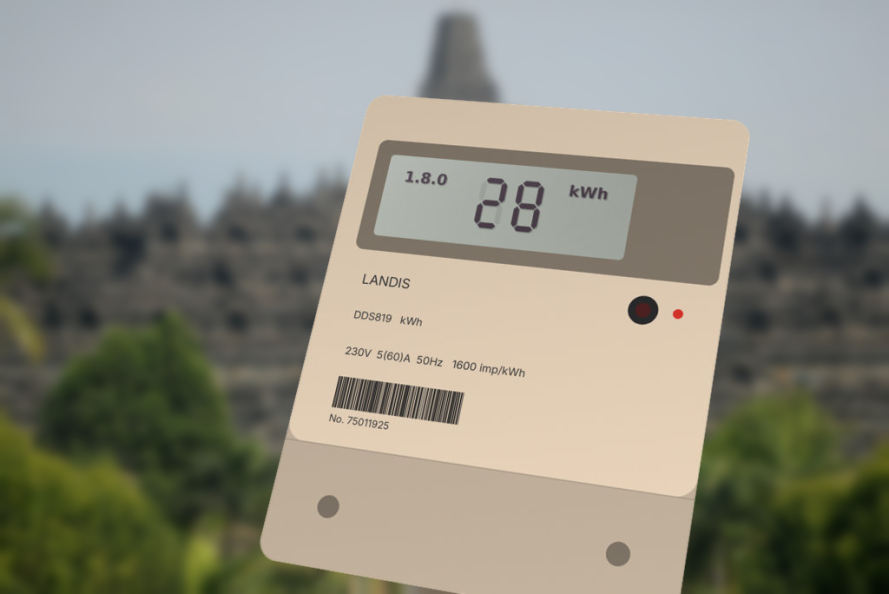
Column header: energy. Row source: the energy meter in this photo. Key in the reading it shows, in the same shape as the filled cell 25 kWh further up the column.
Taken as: 28 kWh
